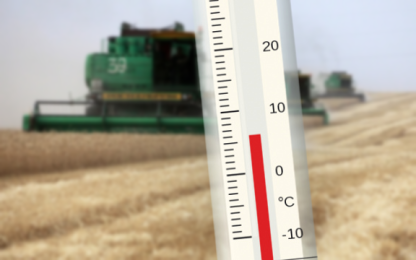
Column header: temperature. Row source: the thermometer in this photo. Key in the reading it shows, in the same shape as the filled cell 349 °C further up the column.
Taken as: 6 °C
